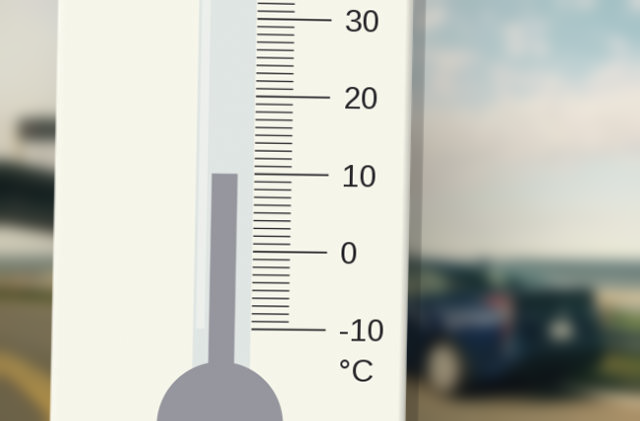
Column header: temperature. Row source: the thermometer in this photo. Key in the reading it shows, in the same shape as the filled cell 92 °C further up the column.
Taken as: 10 °C
